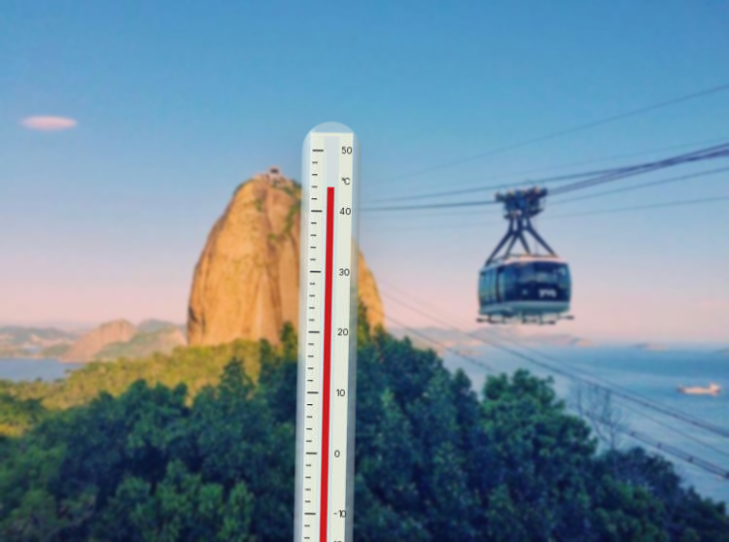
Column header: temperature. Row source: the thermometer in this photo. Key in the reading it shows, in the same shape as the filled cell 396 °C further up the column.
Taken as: 44 °C
